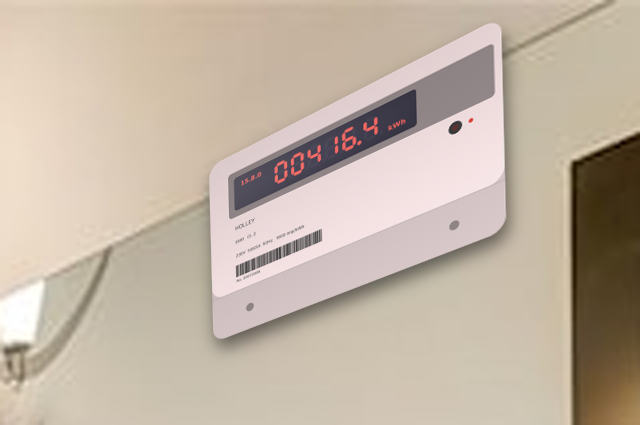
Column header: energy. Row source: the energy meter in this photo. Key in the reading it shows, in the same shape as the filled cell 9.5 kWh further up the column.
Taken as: 416.4 kWh
